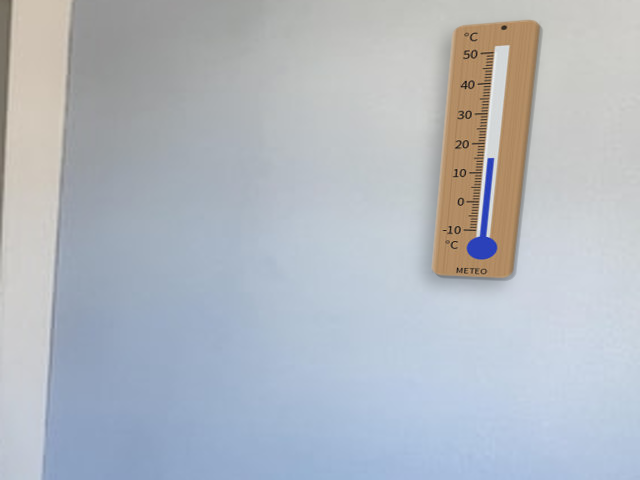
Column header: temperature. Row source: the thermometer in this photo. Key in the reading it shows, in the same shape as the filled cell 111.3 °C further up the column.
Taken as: 15 °C
